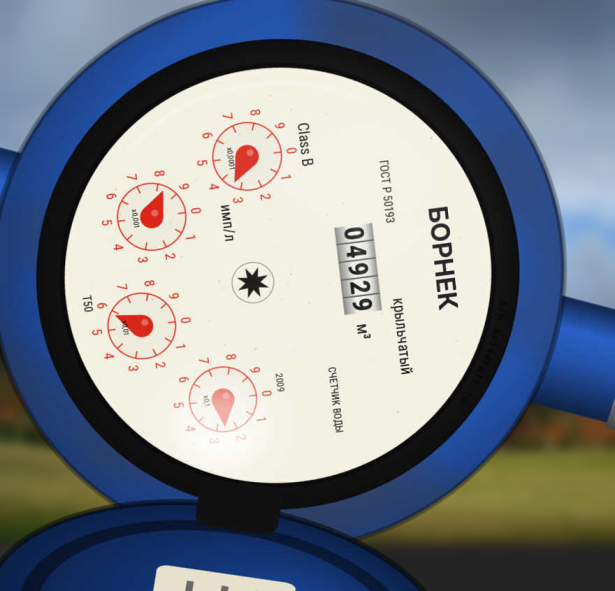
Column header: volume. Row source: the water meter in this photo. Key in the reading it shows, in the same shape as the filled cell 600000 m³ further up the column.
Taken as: 4929.2583 m³
